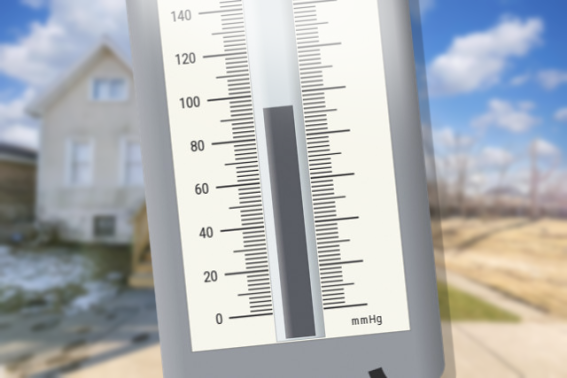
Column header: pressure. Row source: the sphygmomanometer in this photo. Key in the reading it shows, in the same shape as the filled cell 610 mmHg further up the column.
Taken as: 94 mmHg
